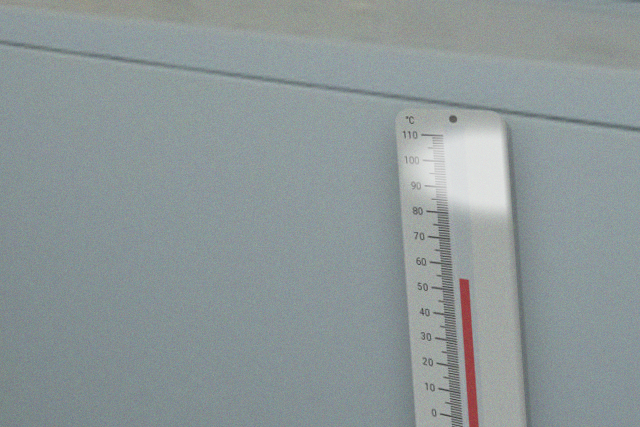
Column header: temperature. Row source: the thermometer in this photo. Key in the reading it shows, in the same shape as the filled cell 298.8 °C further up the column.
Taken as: 55 °C
